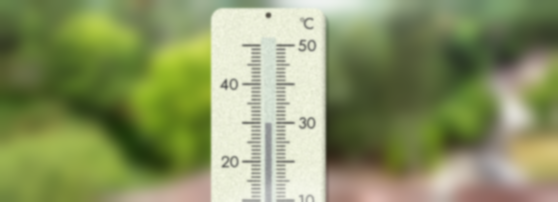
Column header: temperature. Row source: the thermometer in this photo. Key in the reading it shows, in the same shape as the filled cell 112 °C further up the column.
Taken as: 30 °C
